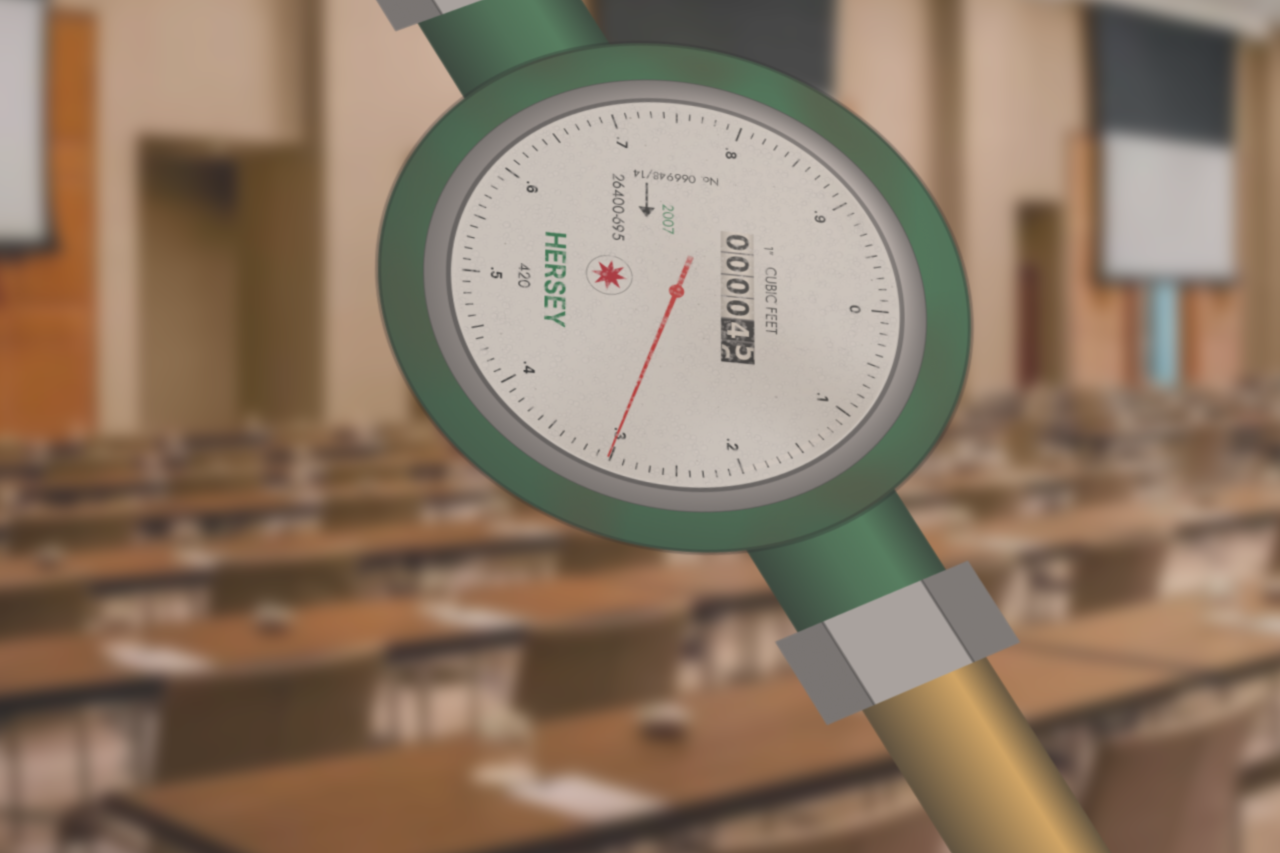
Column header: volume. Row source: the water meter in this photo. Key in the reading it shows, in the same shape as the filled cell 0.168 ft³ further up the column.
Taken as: 45.30 ft³
